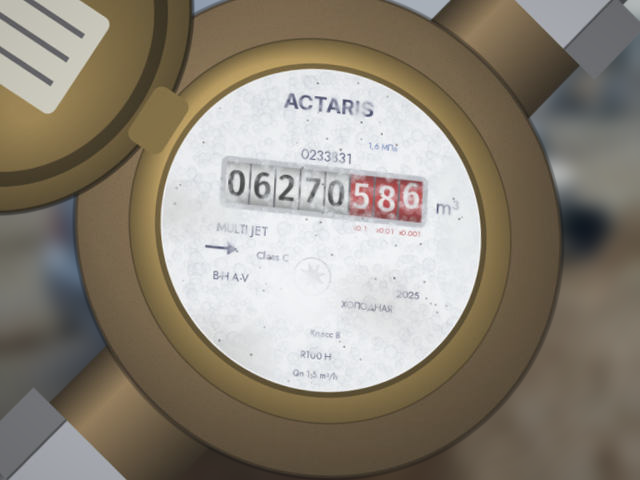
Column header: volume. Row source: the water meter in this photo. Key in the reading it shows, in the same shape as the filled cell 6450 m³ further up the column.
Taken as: 6270.586 m³
